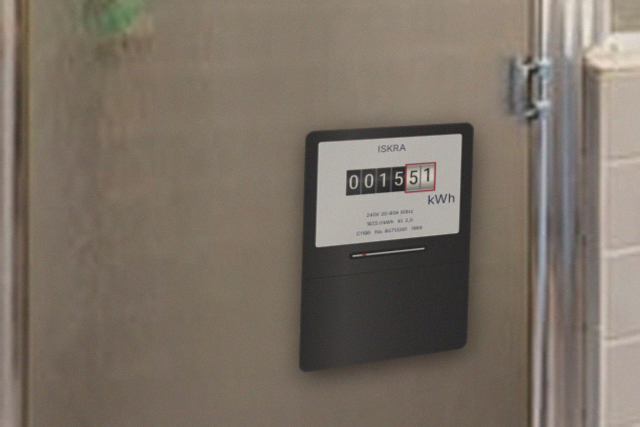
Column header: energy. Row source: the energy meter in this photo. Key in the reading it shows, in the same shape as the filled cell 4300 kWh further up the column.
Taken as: 15.51 kWh
